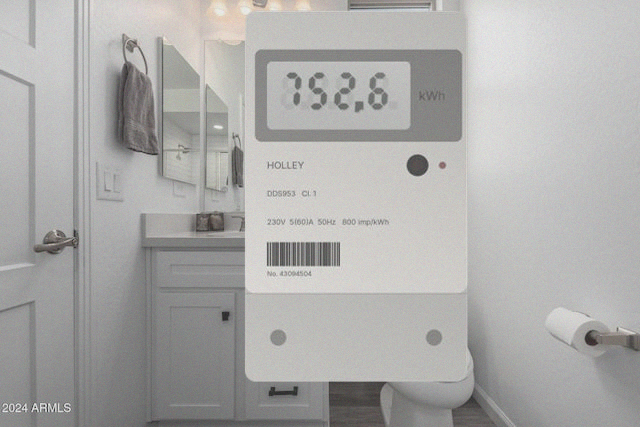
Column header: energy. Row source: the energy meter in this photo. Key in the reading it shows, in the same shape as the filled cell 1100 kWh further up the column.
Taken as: 752.6 kWh
